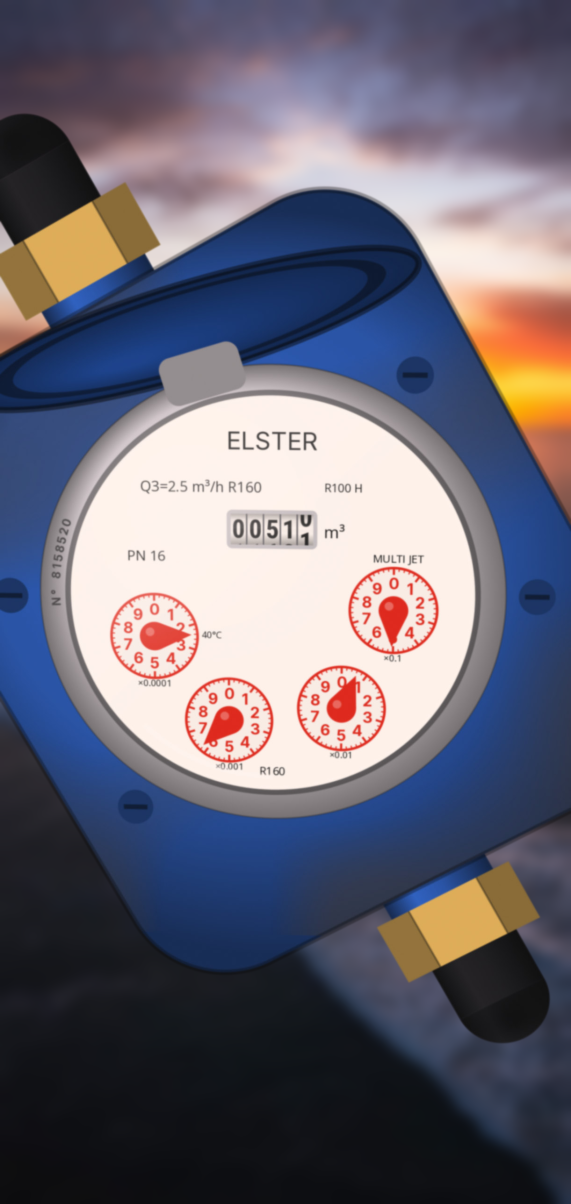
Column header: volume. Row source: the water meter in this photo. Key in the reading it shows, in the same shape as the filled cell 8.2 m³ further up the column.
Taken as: 510.5062 m³
